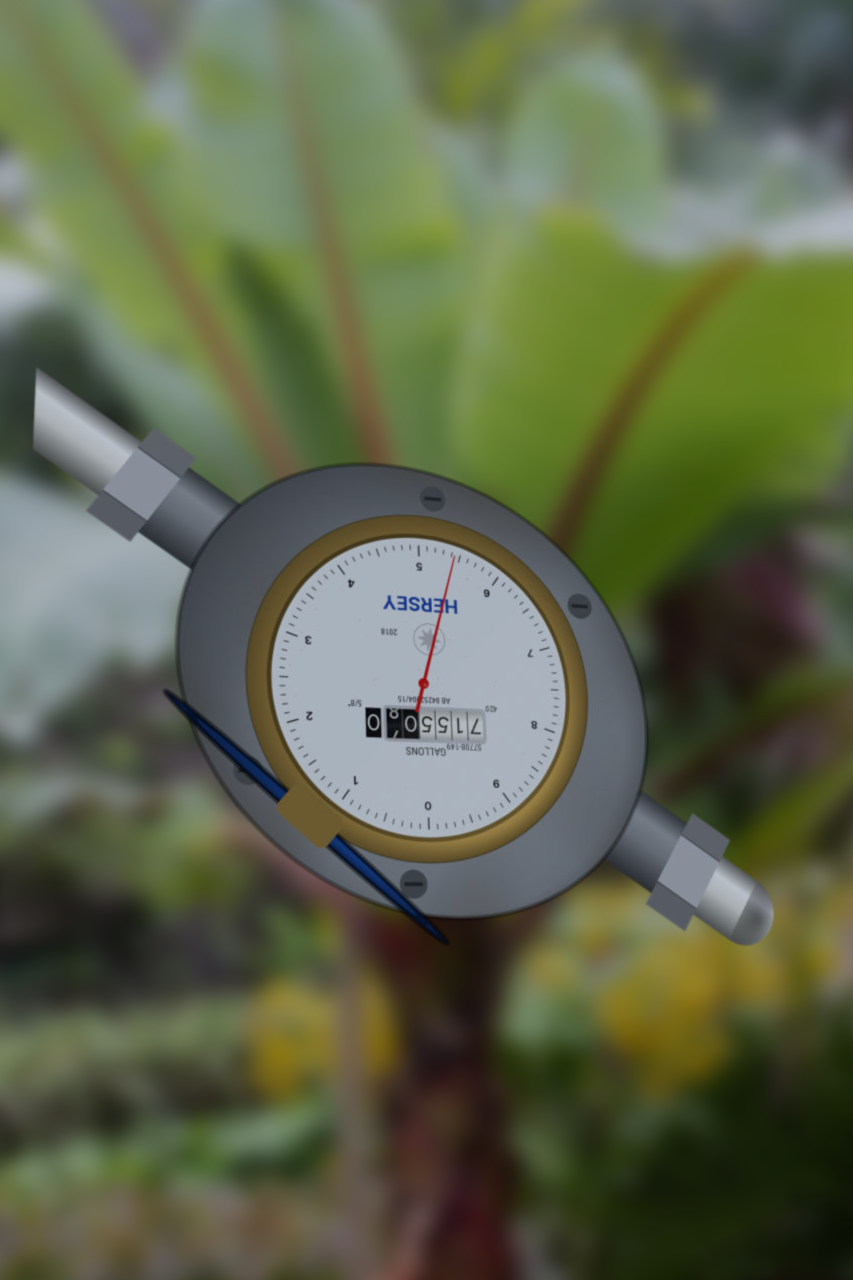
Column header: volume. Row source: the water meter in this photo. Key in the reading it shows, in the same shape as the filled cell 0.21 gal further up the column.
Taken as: 7155075.4 gal
